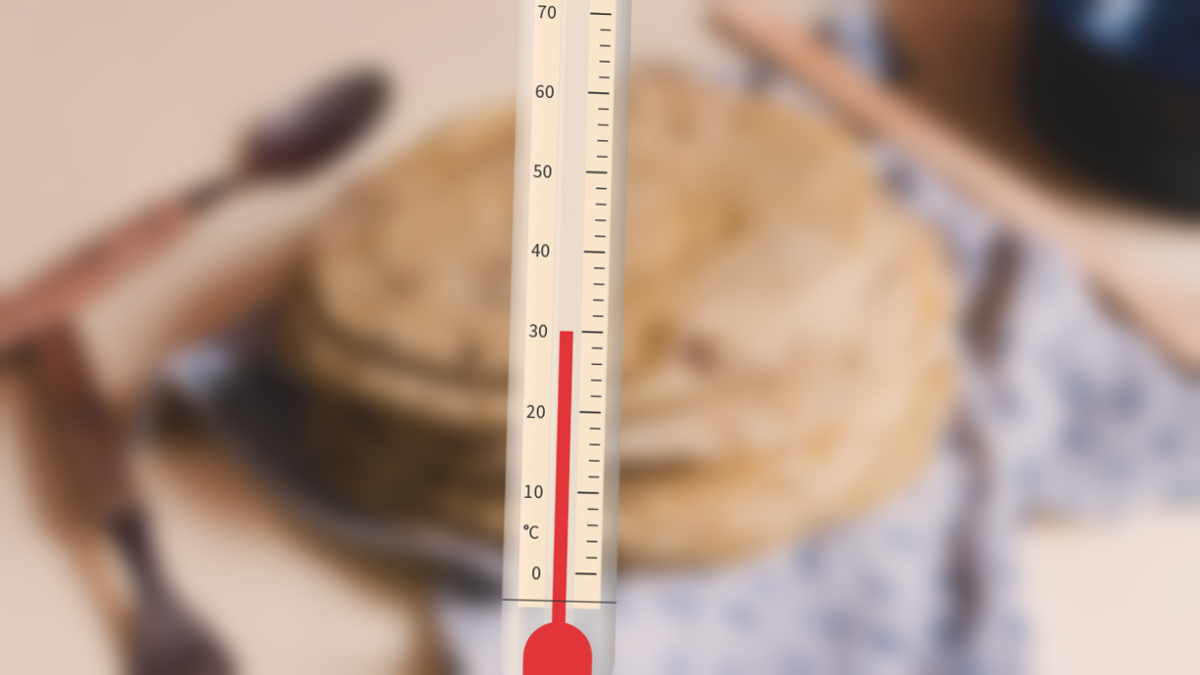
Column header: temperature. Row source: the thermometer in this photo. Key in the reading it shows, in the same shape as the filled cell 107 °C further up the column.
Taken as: 30 °C
